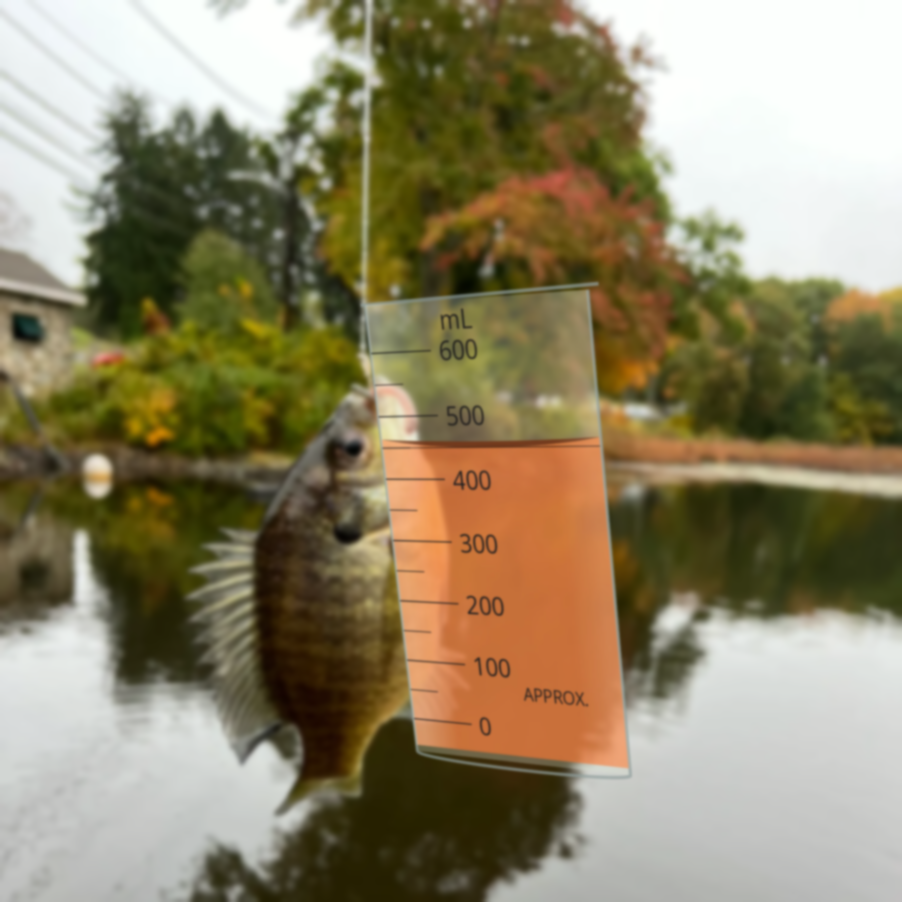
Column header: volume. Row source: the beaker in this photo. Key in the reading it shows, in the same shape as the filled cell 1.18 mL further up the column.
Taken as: 450 mL
